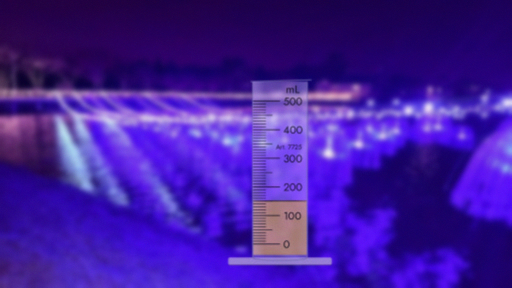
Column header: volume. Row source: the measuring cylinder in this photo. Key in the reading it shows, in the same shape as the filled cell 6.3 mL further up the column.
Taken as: 150 mL
